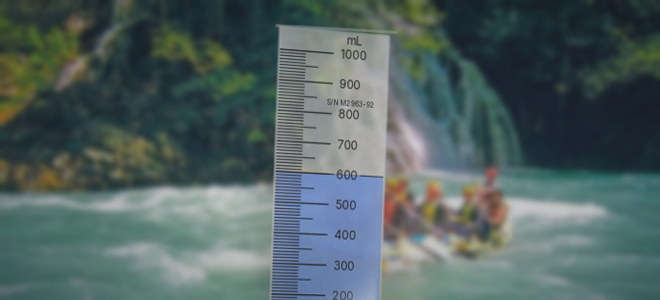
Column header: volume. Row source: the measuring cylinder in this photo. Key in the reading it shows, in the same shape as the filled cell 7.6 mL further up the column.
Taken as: 600 mL
